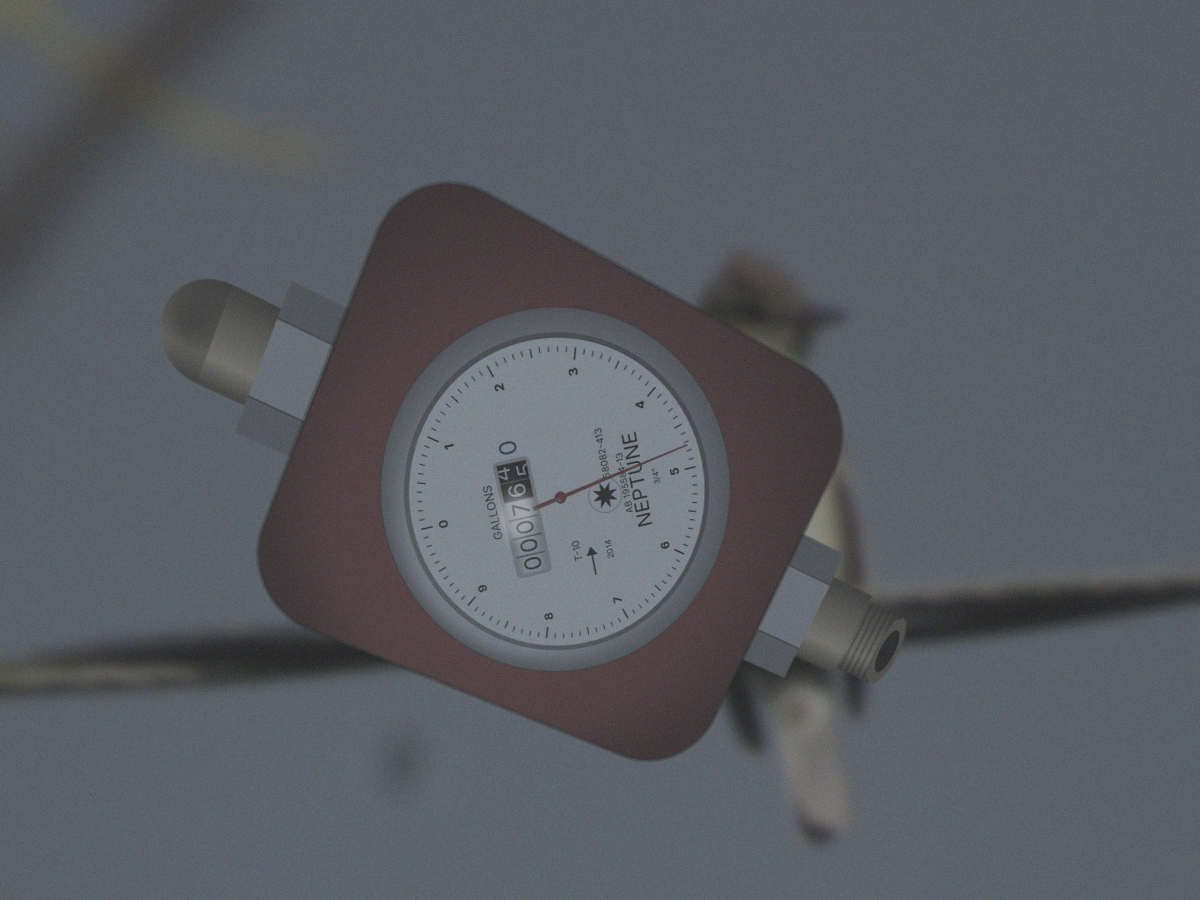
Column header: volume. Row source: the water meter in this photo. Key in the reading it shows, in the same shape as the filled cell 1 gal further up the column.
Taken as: 7644.7 gal
